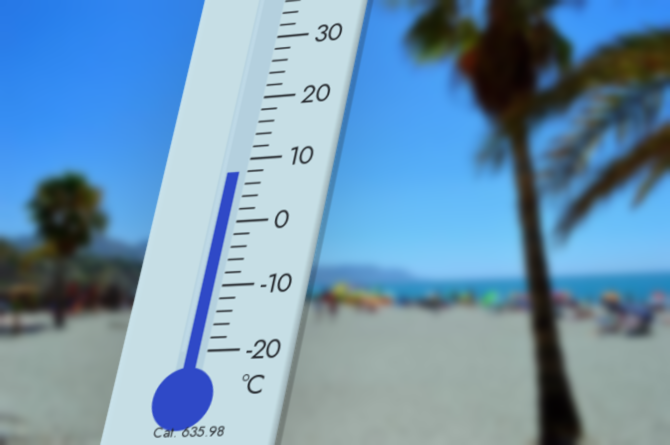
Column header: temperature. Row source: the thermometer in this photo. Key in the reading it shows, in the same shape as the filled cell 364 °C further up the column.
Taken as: 8 °C
